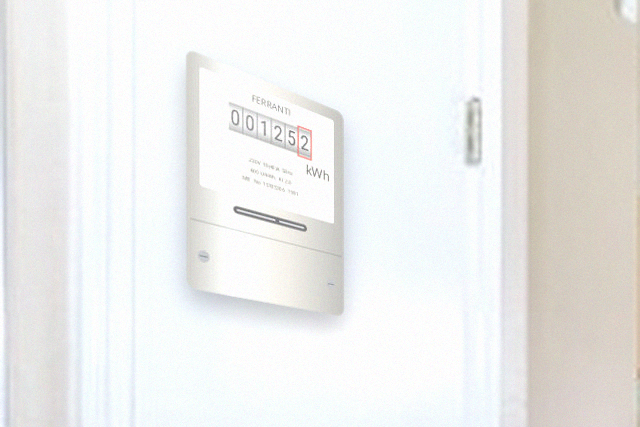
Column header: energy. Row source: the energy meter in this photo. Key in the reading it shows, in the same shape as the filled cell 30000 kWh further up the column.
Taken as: 125.2 kWh
